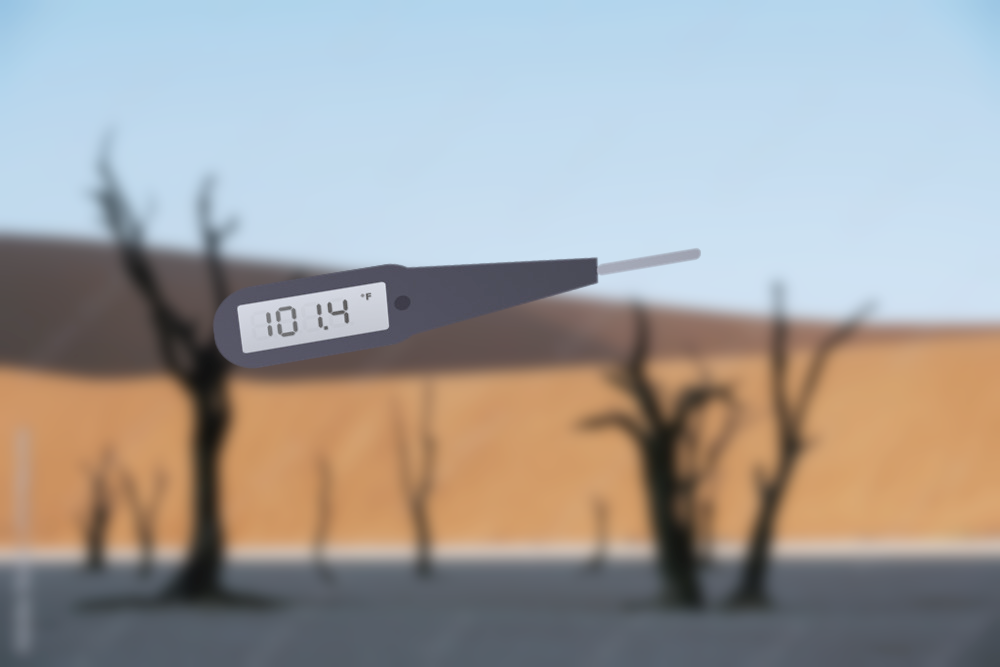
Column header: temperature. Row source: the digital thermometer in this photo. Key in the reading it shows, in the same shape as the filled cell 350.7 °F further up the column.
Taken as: 101.4 °F
